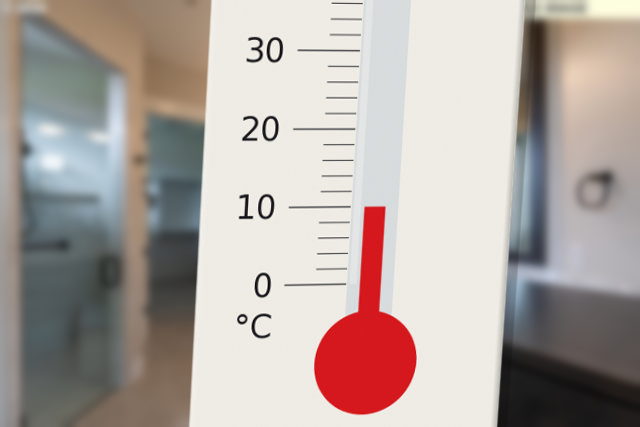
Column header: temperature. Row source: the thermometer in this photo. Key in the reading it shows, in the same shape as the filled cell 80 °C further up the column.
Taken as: 10 °C
